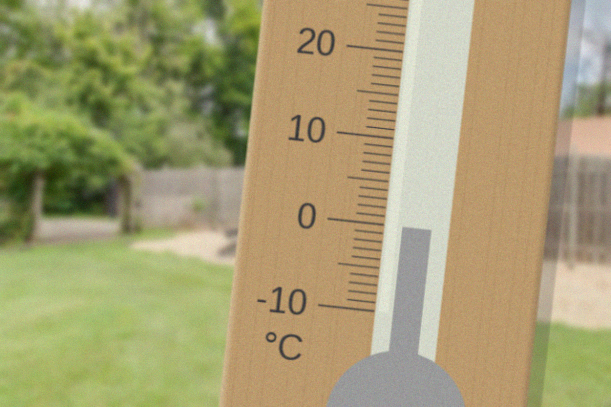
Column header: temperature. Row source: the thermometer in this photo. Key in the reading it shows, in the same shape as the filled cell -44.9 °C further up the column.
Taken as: 0 °C
